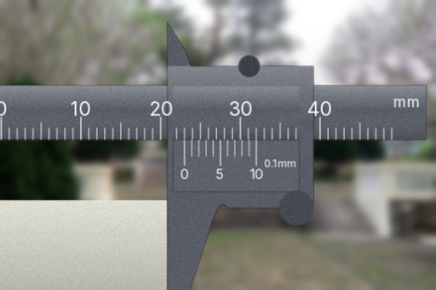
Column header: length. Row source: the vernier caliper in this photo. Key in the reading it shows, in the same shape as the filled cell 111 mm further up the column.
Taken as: 23.0 mm
